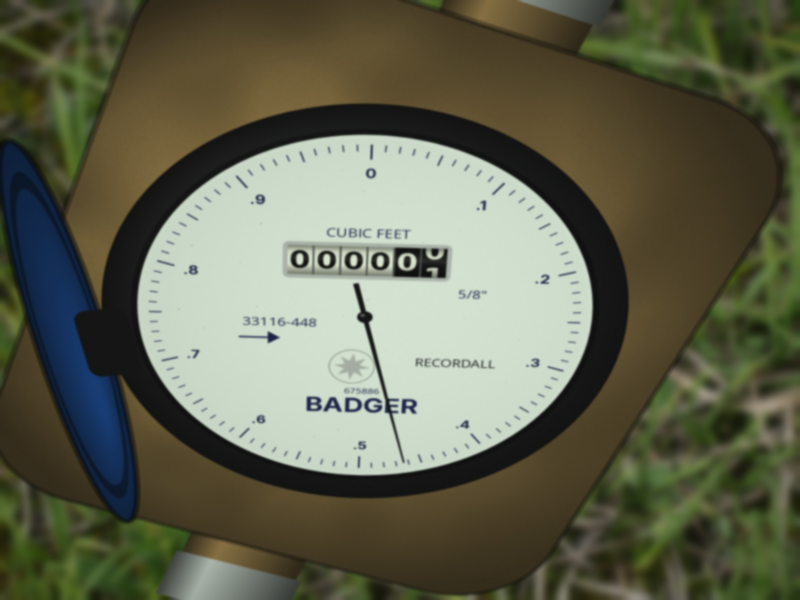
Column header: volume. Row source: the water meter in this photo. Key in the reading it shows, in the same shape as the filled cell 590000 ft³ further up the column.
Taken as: 0.46 ft³
